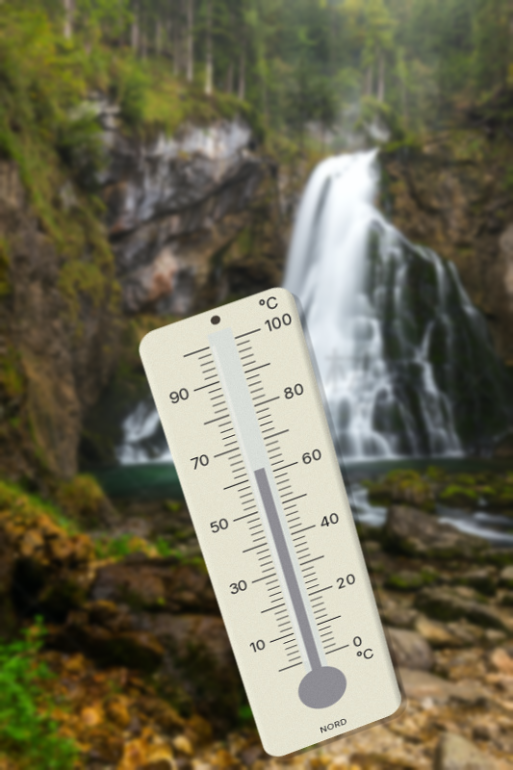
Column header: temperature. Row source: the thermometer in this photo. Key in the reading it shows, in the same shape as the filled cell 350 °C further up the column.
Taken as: 62 °C
